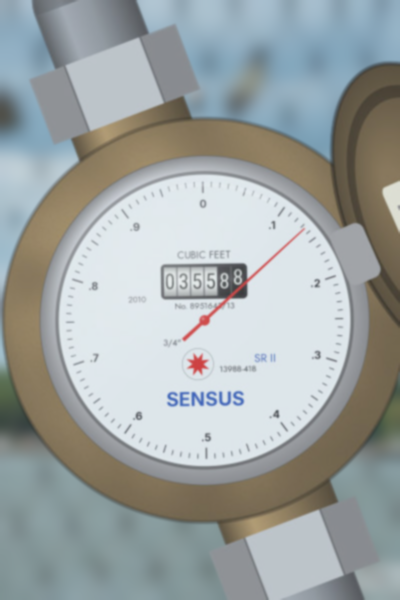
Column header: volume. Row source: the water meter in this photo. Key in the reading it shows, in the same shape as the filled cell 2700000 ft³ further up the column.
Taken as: 35588.13 ft³
